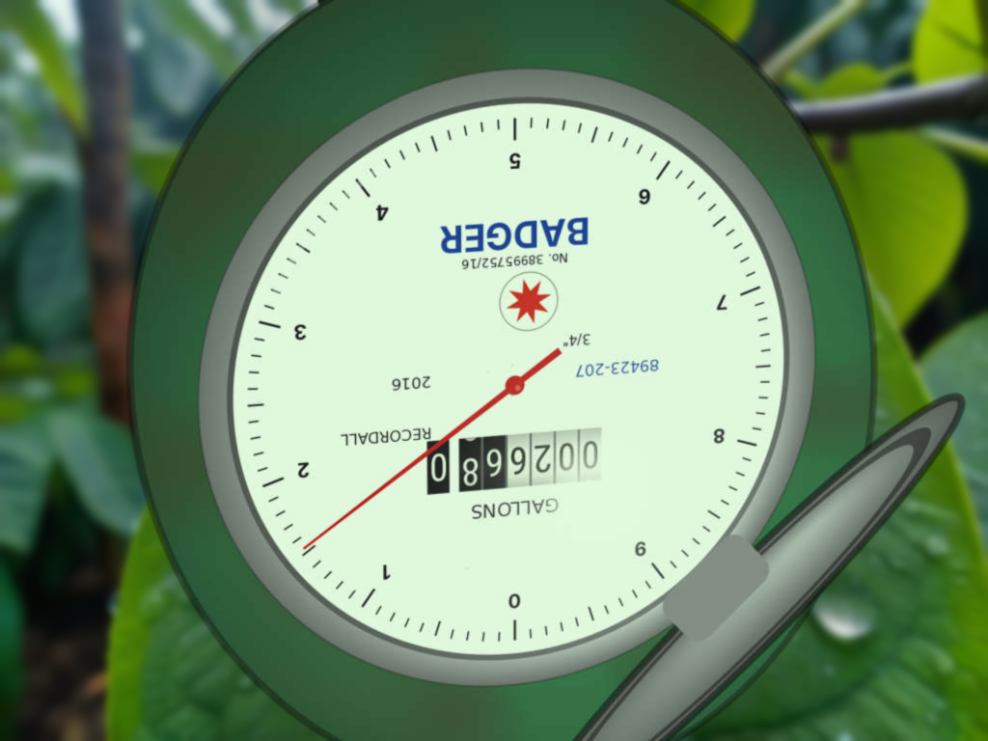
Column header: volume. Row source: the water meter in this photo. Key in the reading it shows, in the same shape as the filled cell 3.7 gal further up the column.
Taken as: 26681.5 gal
